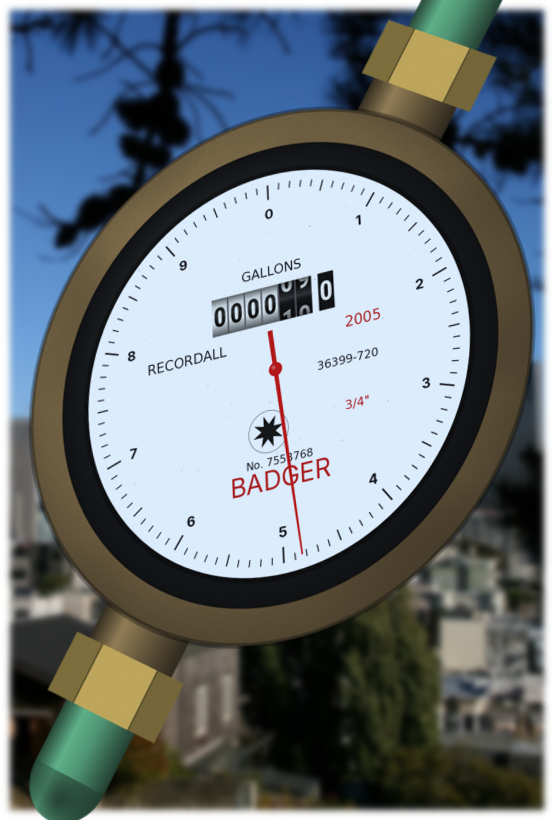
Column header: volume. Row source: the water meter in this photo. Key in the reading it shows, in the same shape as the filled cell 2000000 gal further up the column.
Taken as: 94.8 gal
